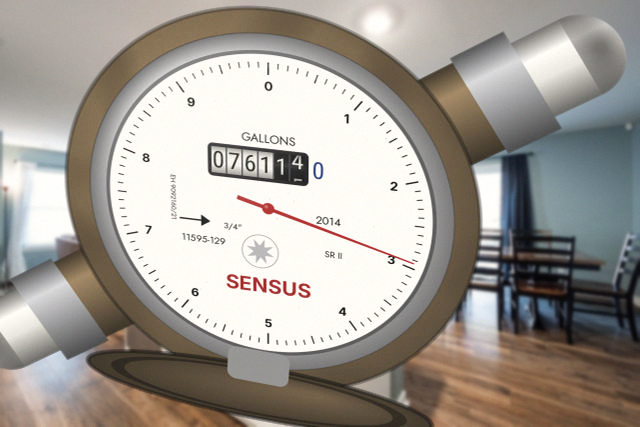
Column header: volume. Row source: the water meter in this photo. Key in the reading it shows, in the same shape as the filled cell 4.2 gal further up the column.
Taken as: 761142.9 gal
